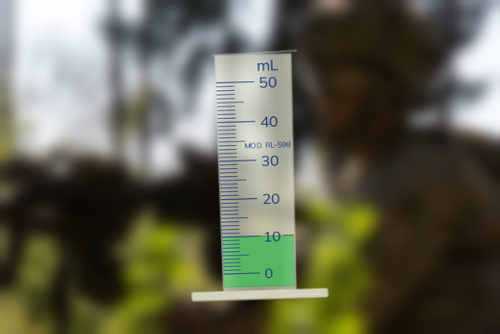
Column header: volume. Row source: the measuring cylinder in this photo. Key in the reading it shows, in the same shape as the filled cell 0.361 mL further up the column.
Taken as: 10 mL
